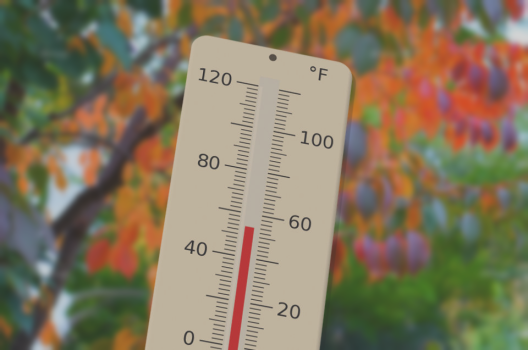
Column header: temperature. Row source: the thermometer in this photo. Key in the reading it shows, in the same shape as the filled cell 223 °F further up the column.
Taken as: 54 °F
